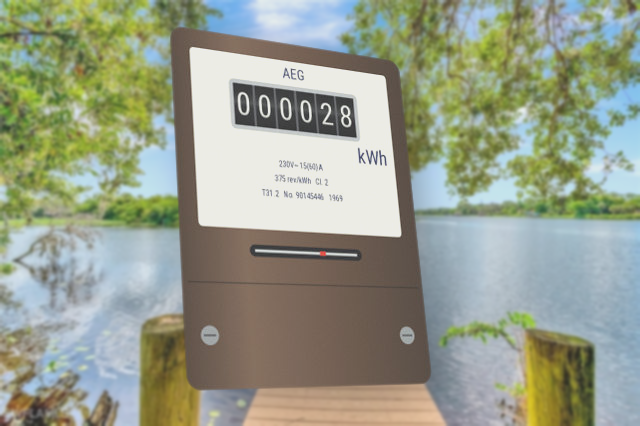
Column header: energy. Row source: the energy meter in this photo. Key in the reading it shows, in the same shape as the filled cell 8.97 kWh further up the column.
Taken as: 28 kWh
